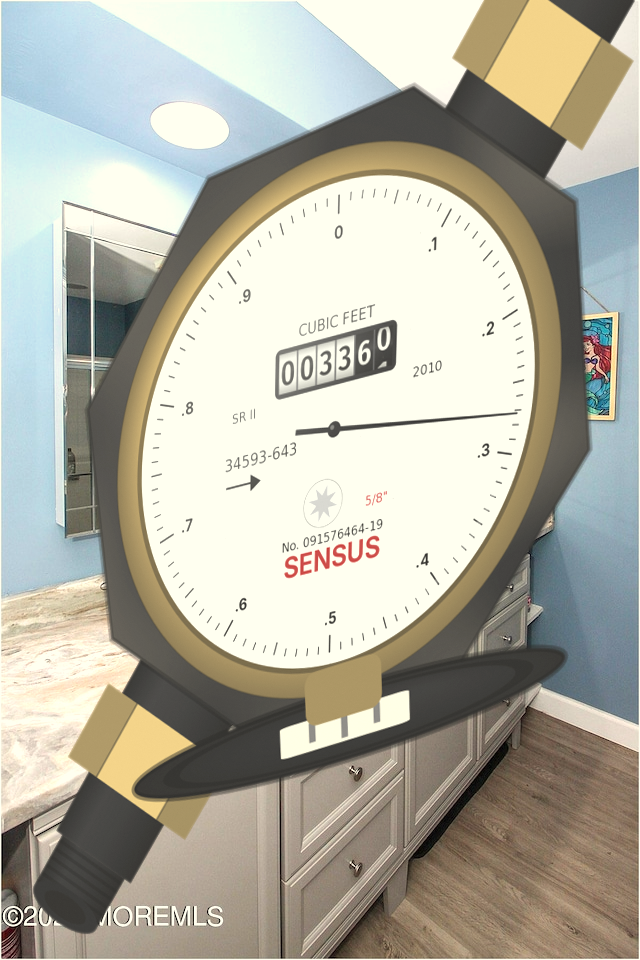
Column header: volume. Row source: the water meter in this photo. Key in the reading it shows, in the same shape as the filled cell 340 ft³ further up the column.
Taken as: 3360.27 ft³
